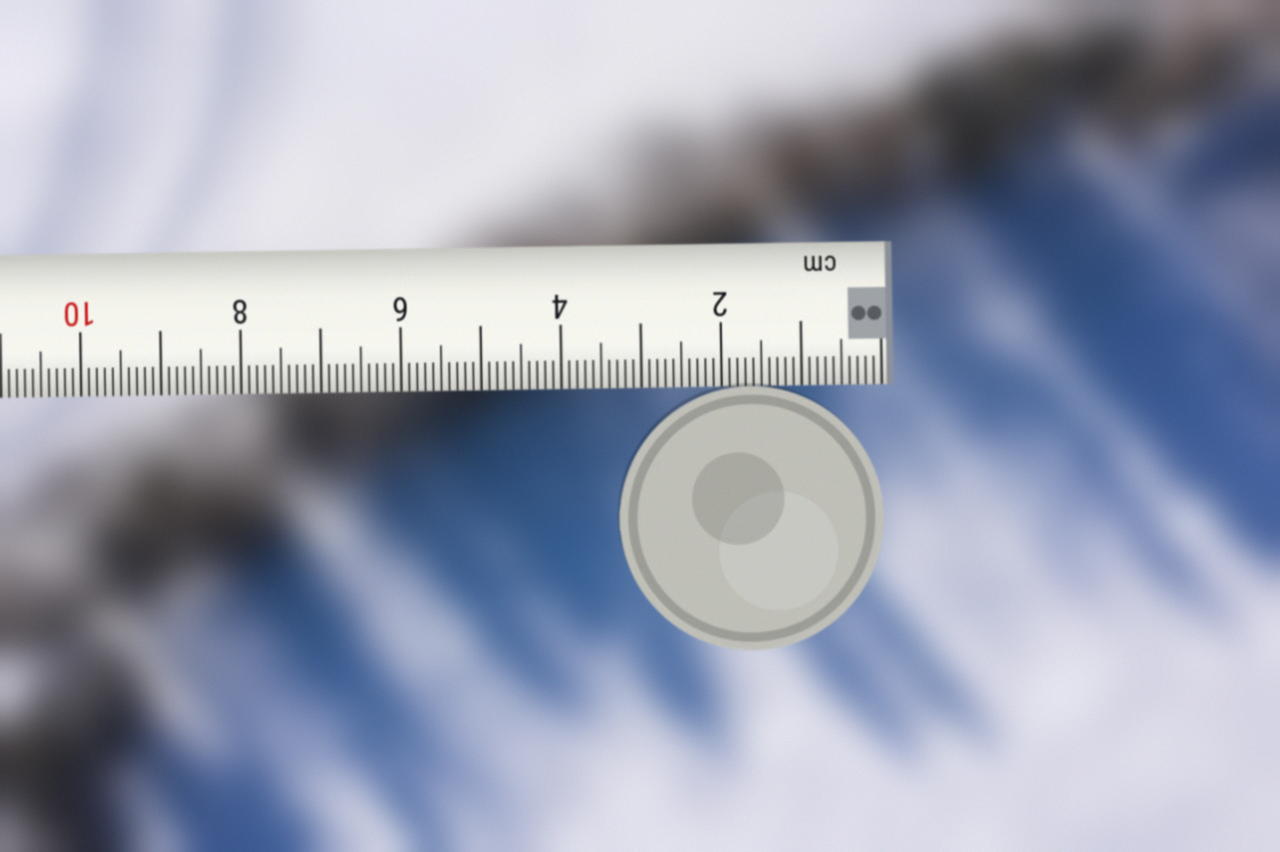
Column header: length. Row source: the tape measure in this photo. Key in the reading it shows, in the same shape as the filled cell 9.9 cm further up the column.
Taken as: 3.3 cm
